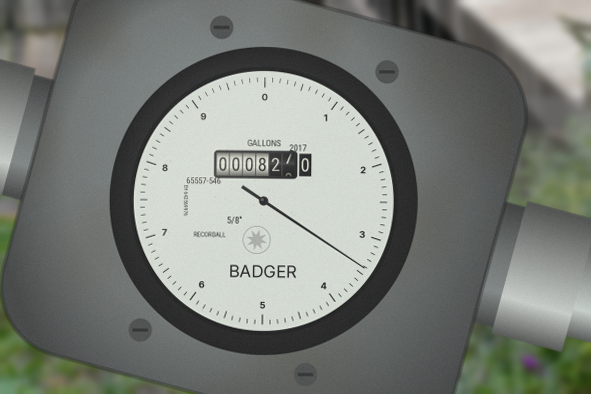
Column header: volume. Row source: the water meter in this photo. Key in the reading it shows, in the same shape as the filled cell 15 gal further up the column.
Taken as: 8273.4 gal
